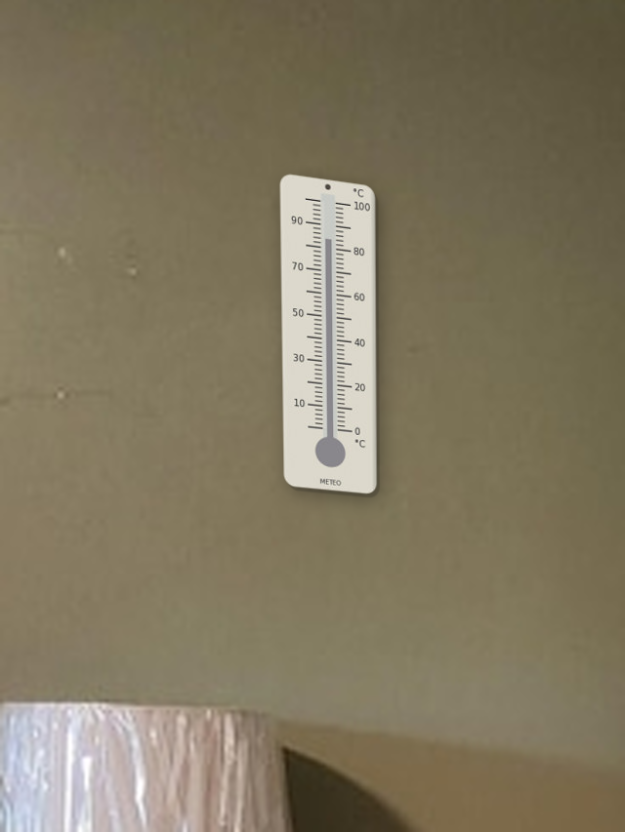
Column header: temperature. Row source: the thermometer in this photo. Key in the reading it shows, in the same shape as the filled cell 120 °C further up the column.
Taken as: 84 °C
